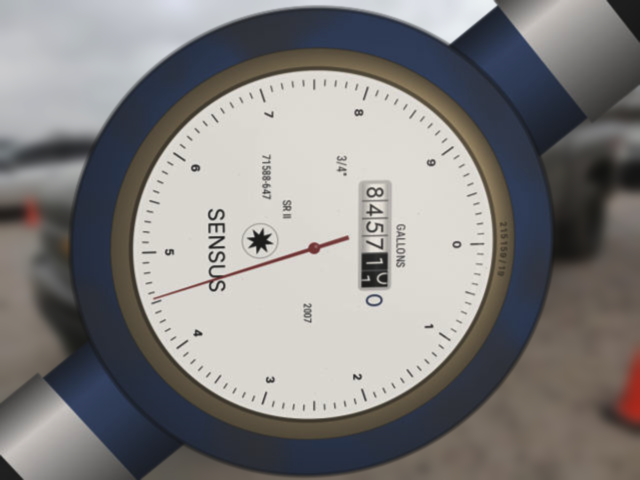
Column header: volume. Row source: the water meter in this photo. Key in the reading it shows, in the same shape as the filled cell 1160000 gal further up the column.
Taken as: 8457104.5 gal
